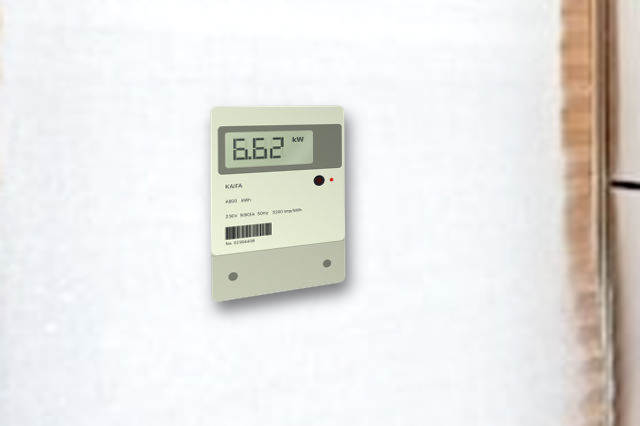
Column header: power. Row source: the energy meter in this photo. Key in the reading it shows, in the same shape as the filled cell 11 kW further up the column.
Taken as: 6.62 kW
